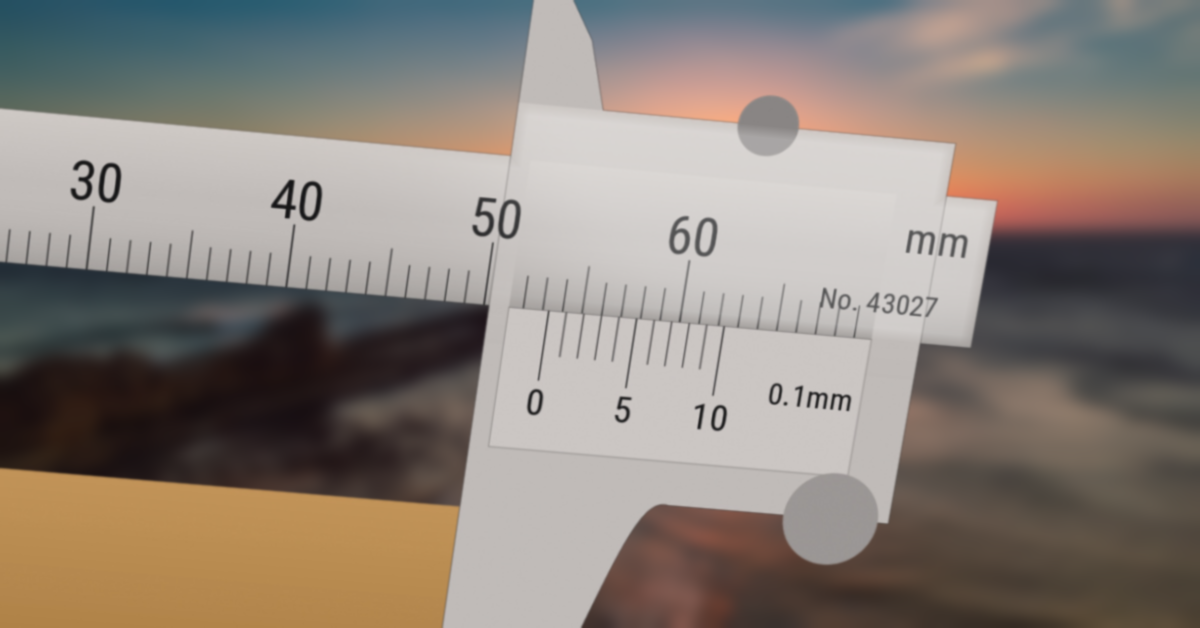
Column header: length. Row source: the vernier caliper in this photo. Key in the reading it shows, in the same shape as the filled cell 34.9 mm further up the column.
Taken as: 53.3 mm
